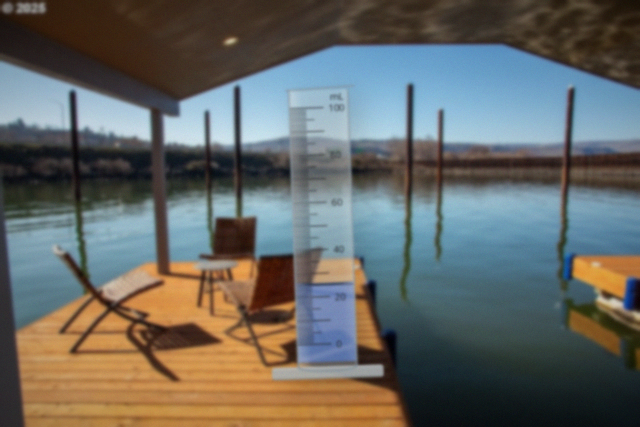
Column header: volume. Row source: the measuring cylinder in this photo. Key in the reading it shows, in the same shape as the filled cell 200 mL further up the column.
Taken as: 25 mL
